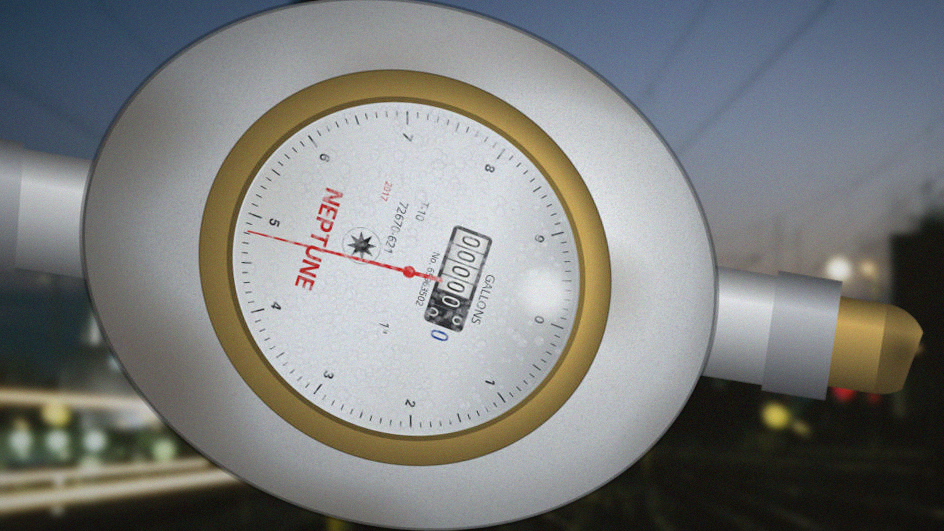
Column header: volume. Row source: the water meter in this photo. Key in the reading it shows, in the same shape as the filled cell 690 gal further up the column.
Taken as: 84.8 gal
